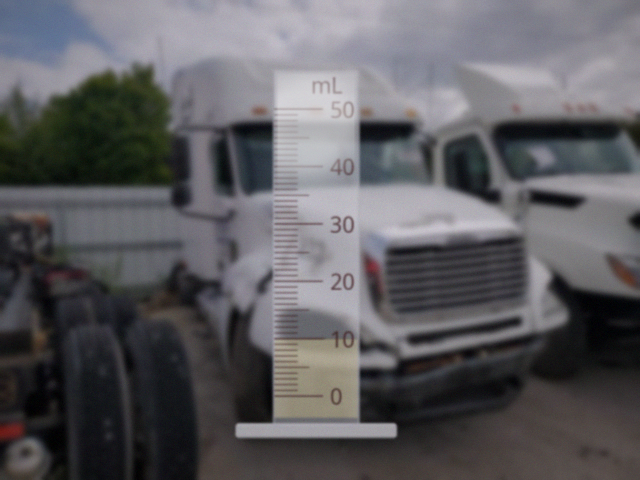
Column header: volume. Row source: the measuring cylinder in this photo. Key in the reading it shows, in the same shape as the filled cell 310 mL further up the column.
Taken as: 10 mL
